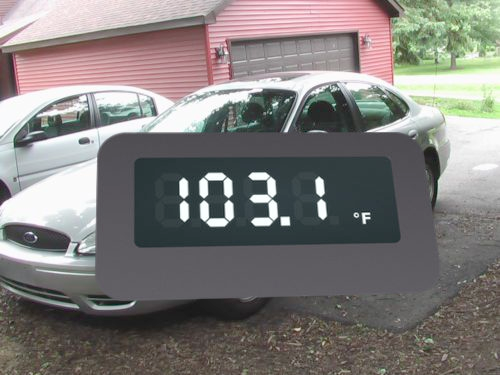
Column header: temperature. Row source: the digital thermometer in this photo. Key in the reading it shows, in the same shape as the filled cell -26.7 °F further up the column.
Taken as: 103.1 °F
